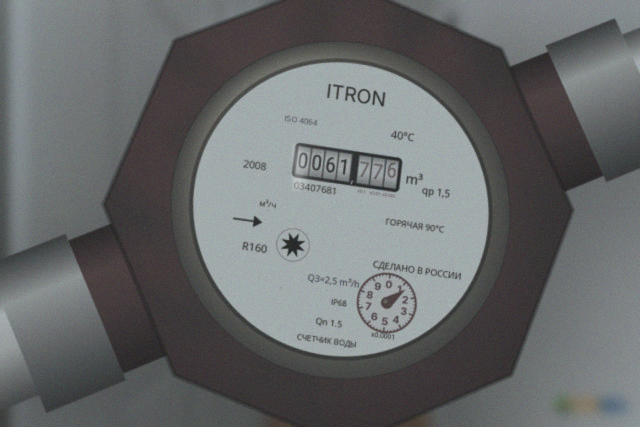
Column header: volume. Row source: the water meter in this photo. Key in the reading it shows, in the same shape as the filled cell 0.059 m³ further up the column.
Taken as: 61.7761 m³
